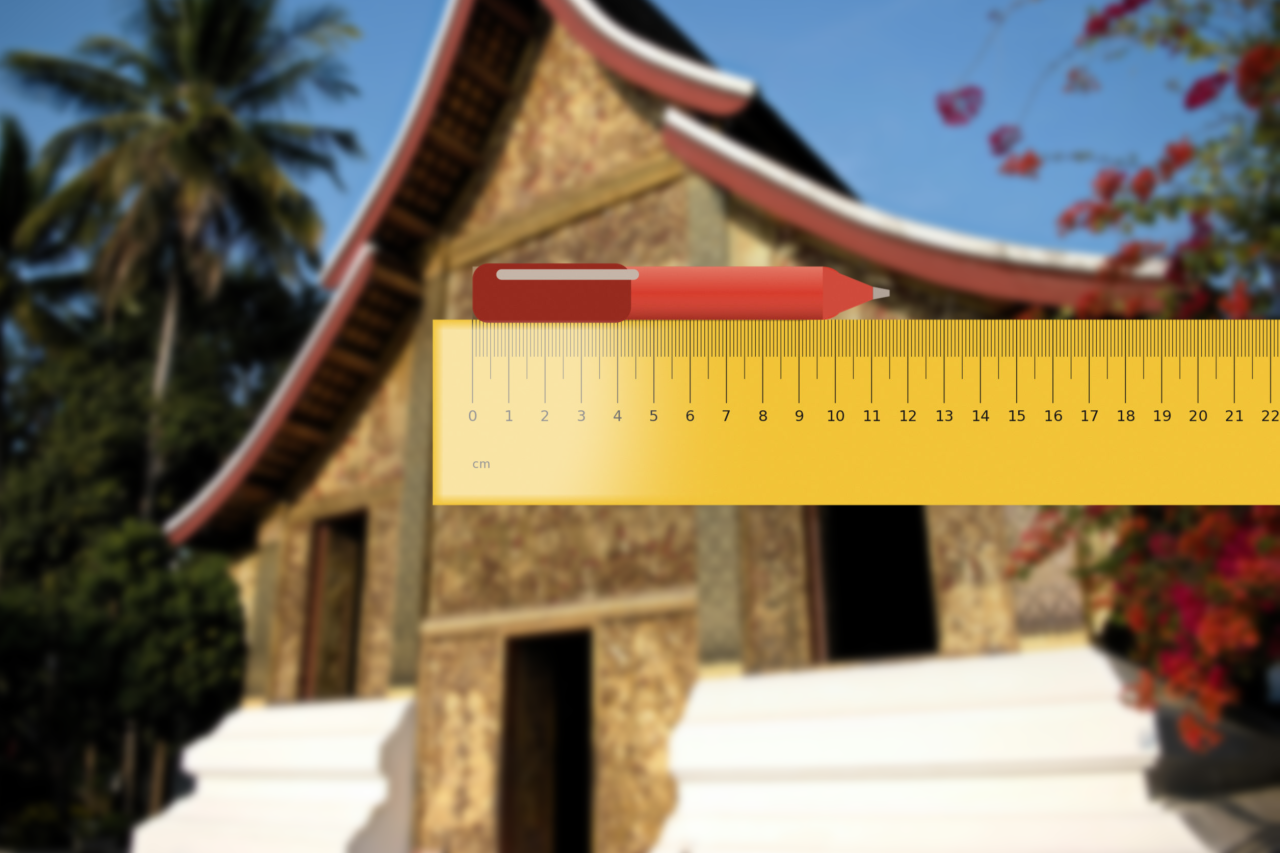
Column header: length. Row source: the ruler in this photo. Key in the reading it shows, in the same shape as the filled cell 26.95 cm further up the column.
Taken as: 11.5 cm
